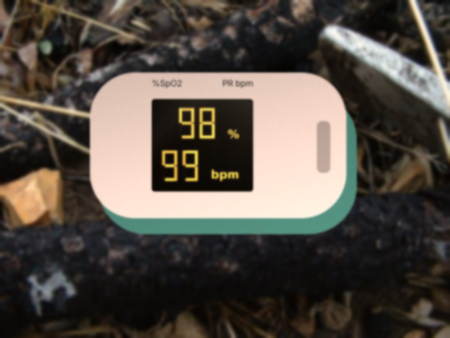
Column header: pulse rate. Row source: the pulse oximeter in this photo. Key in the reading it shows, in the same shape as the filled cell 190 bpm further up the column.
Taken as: 99 bpm
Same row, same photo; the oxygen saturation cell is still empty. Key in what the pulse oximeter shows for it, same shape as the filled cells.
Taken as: 98 %
